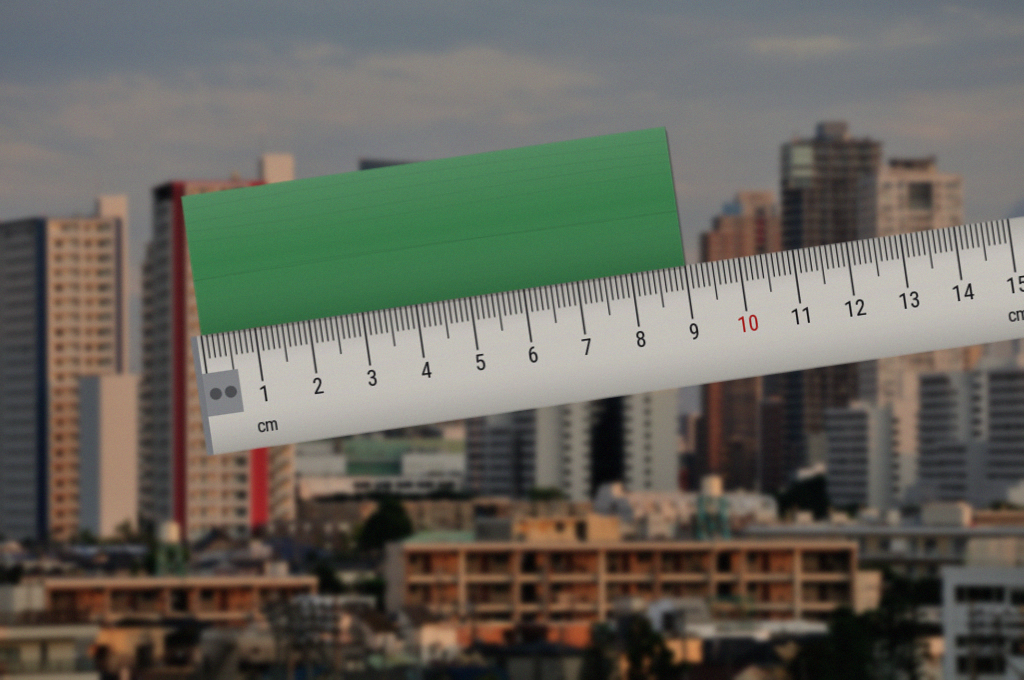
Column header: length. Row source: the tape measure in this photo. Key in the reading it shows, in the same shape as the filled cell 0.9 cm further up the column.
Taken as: 9 cm
